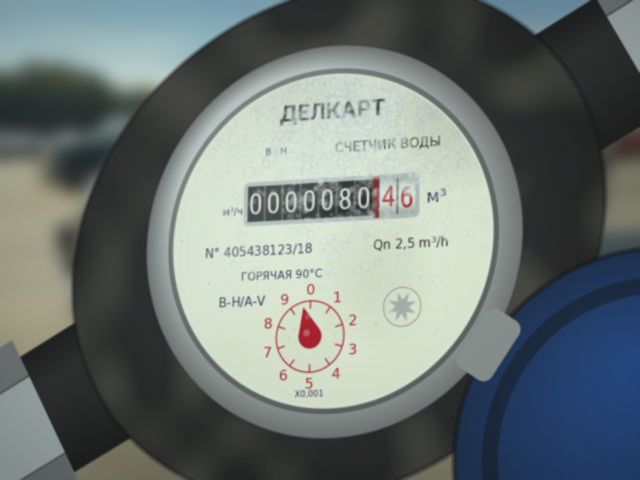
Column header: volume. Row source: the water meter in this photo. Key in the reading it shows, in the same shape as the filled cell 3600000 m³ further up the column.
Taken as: 80.459 m³
